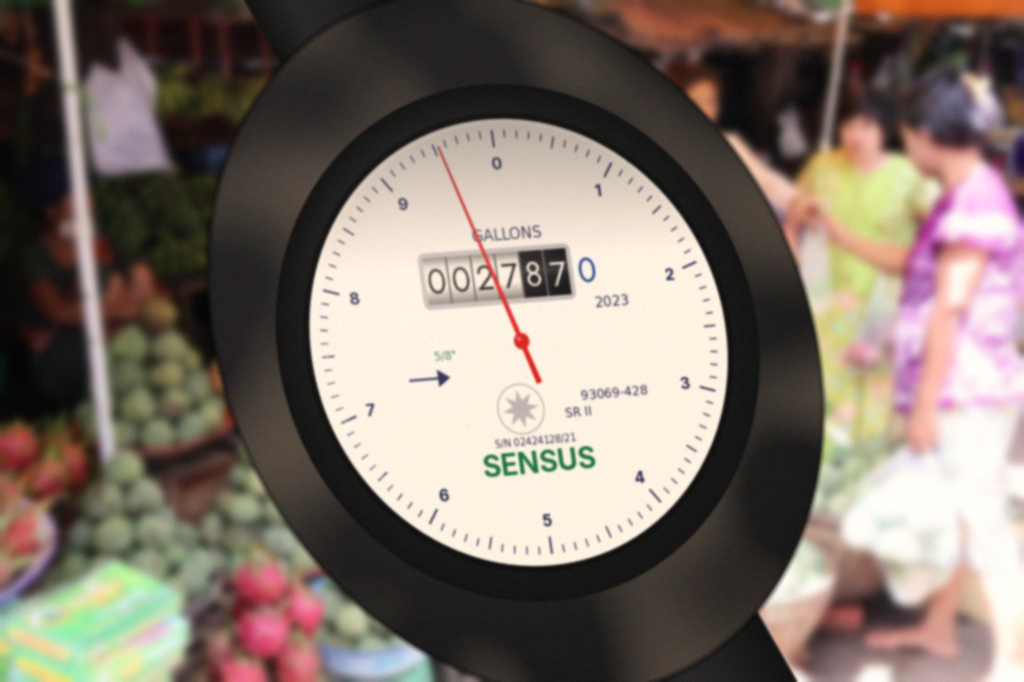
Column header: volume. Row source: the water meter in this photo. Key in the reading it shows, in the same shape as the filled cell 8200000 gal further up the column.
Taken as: 27869.5 gal
